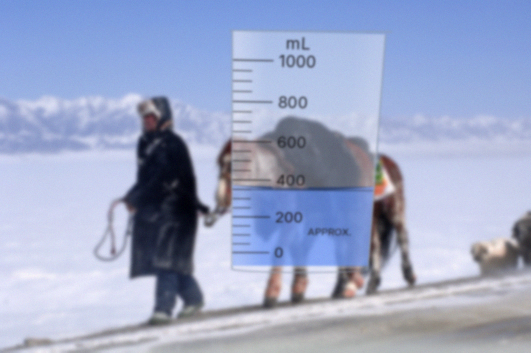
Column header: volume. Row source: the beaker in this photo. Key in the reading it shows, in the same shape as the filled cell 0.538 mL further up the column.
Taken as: 350 mL
